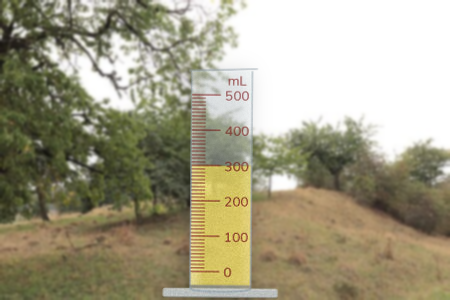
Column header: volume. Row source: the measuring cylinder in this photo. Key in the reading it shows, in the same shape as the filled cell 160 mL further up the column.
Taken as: 300 mL
